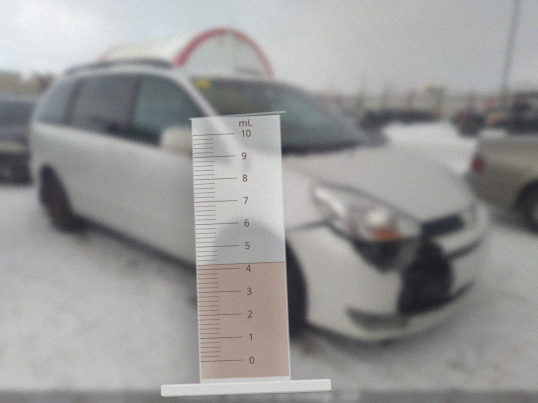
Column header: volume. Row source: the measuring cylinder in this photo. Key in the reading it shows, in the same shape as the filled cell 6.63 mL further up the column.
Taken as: 4.2 mL
